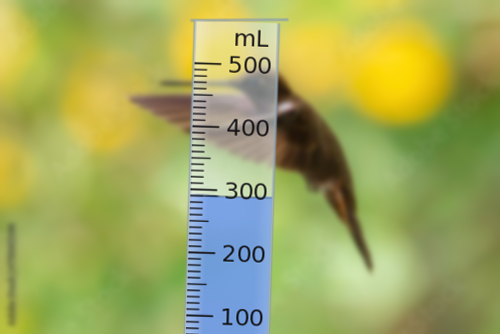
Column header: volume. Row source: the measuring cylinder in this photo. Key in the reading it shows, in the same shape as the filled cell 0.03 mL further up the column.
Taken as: 290 mL
